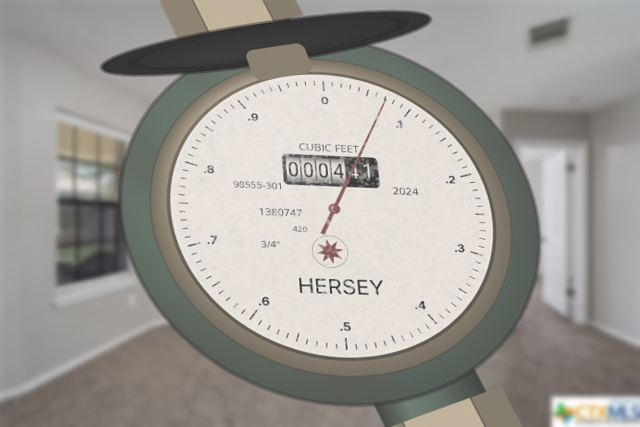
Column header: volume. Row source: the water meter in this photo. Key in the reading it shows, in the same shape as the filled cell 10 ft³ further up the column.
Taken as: 441.07 ft³
